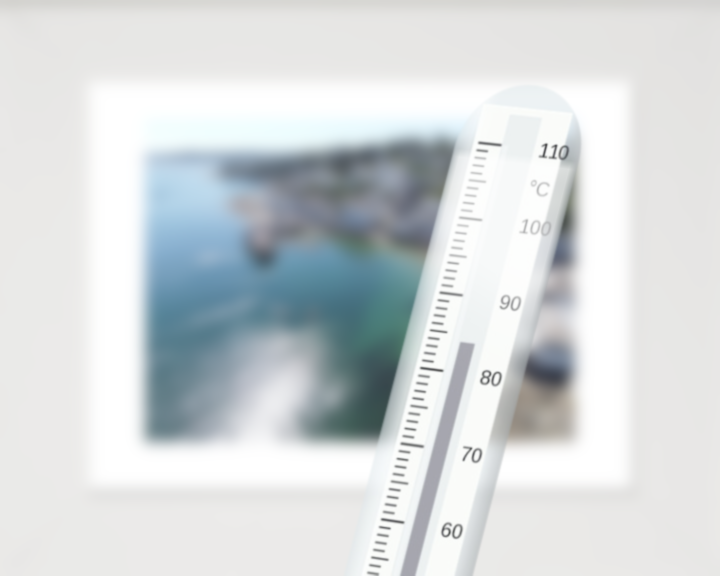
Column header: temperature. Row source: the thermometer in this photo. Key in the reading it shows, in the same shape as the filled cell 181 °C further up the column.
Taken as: 84 °C
